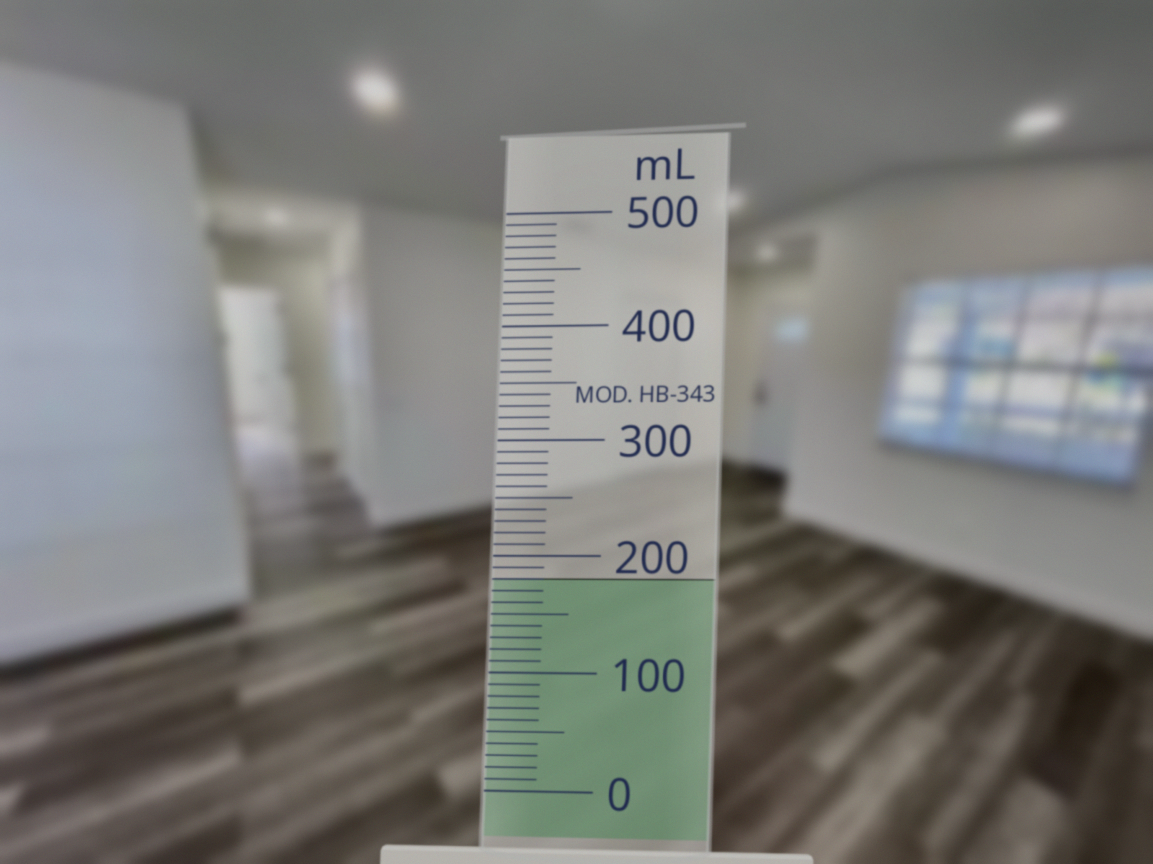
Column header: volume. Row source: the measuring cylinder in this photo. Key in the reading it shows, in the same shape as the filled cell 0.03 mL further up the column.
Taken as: 180 mL
